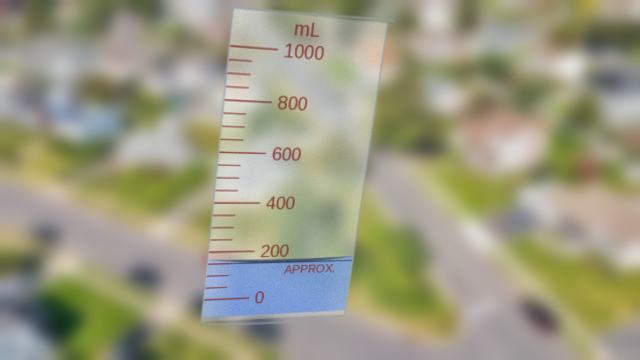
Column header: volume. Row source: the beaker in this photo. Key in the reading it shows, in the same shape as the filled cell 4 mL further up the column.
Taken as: 150 mL
